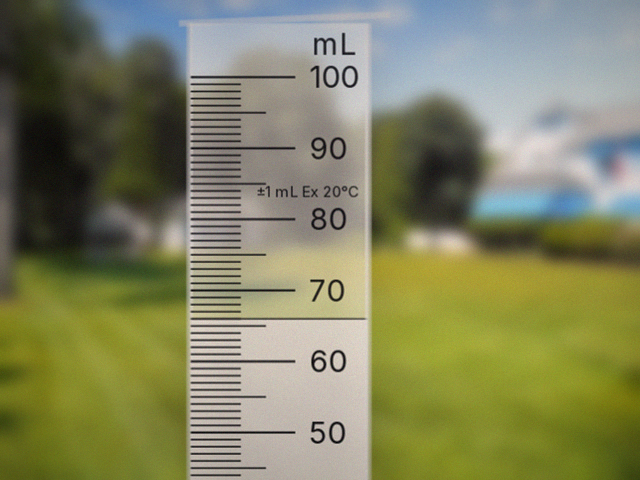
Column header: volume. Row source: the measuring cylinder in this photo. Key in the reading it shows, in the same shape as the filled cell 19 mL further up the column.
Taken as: 66 mL
